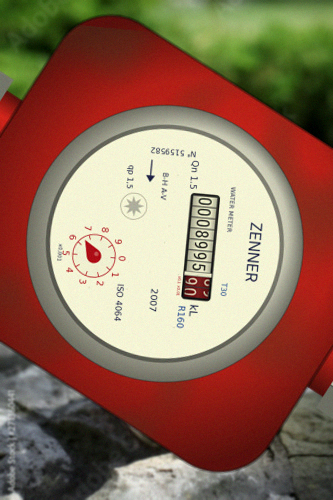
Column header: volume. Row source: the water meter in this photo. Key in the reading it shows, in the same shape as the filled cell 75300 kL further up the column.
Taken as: 8995.896 kL
